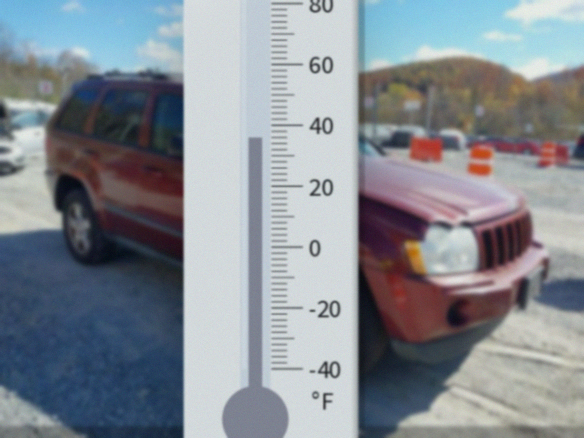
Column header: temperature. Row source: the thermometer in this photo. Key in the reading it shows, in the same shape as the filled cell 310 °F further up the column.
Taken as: 36 °F
